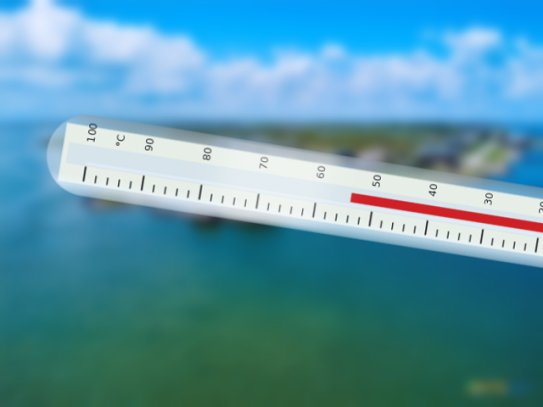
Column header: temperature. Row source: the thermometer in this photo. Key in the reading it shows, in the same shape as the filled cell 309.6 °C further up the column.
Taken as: 54 °C
